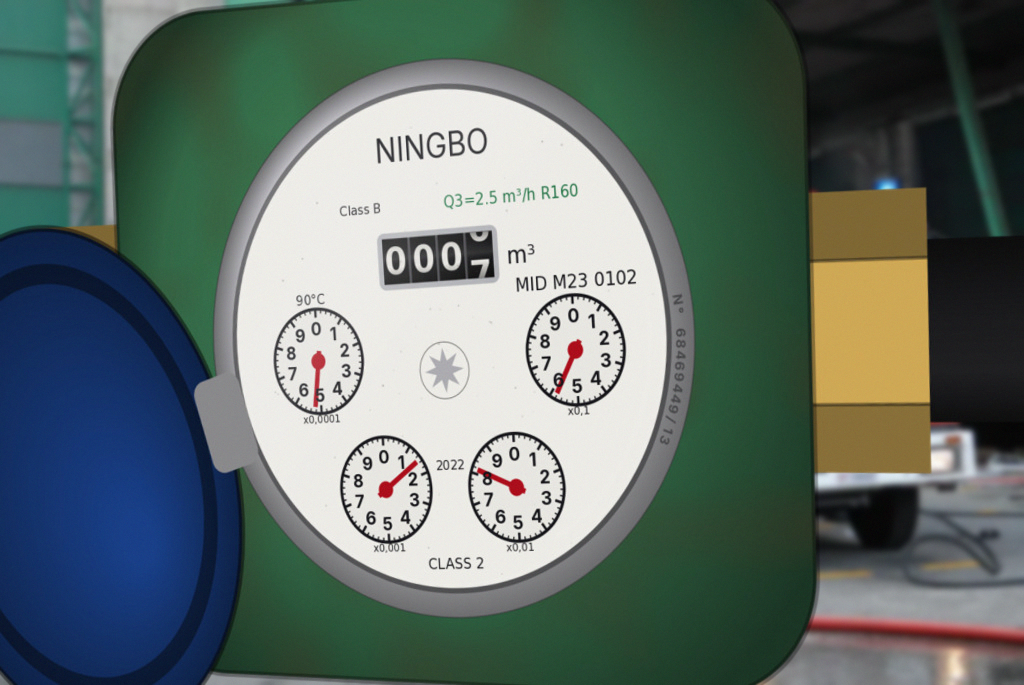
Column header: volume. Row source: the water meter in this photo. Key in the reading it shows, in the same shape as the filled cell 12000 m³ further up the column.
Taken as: 6.5815 m³
